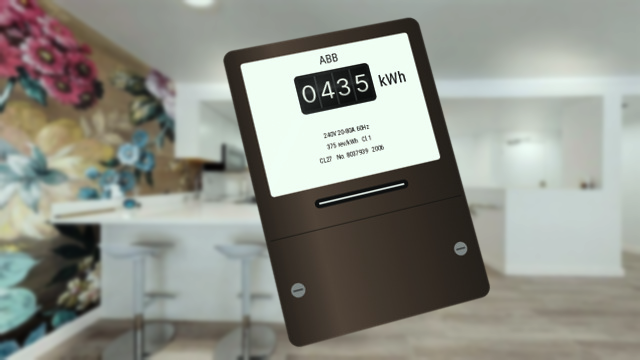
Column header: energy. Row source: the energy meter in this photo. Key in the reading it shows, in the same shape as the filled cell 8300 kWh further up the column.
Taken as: 435 kWh
